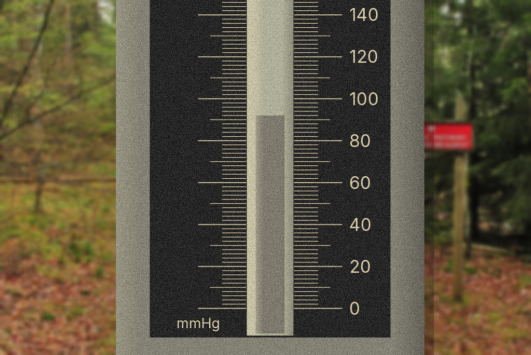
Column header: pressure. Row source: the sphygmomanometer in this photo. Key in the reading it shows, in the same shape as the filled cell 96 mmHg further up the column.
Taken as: 92 mmHg
